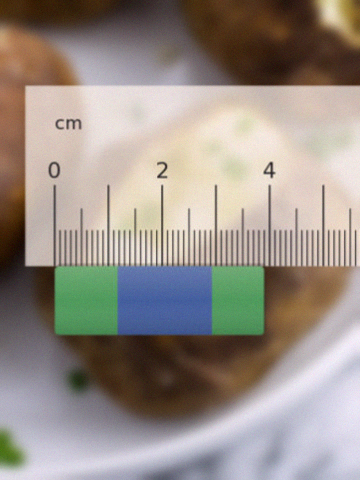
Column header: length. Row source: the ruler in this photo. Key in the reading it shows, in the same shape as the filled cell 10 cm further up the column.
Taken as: 3.9 cm
